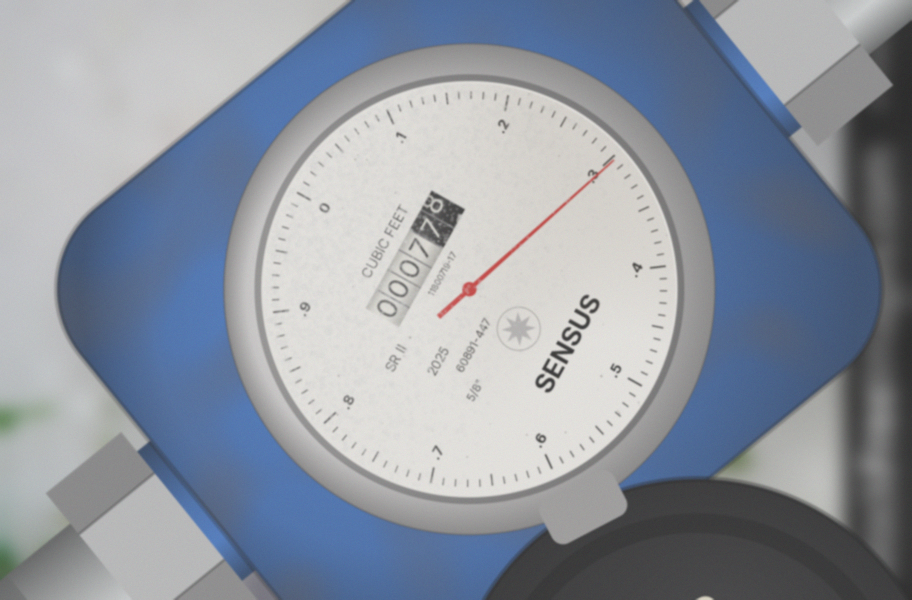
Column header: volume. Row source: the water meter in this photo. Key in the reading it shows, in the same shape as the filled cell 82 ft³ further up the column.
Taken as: 778.30 ft³
